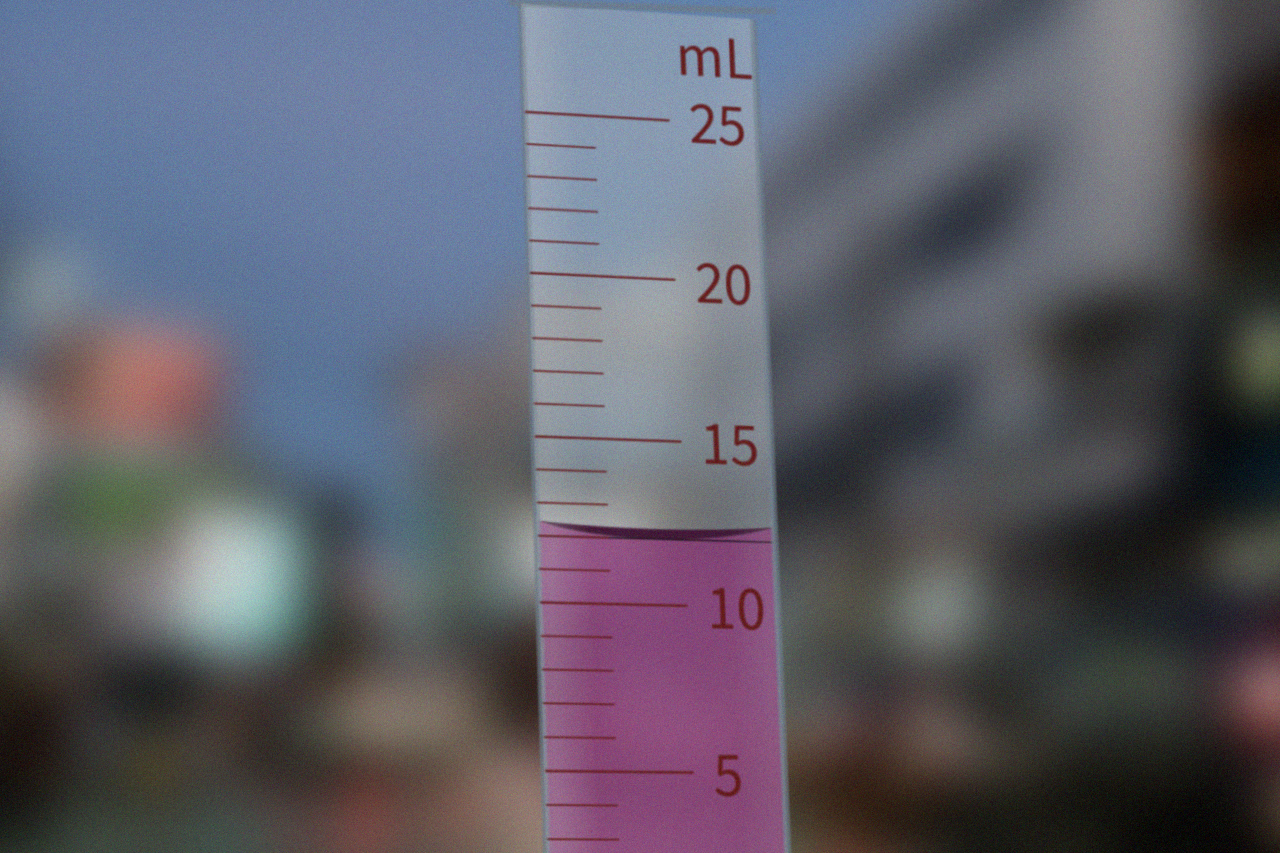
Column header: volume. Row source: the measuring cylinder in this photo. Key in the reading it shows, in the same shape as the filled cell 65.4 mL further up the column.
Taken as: 12 mL
